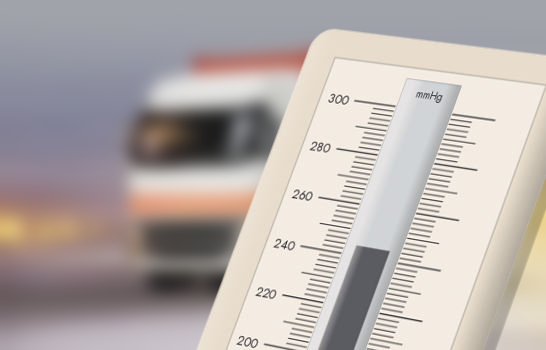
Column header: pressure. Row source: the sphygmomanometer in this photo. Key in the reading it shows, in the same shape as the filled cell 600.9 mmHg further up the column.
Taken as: 244 mmHg
